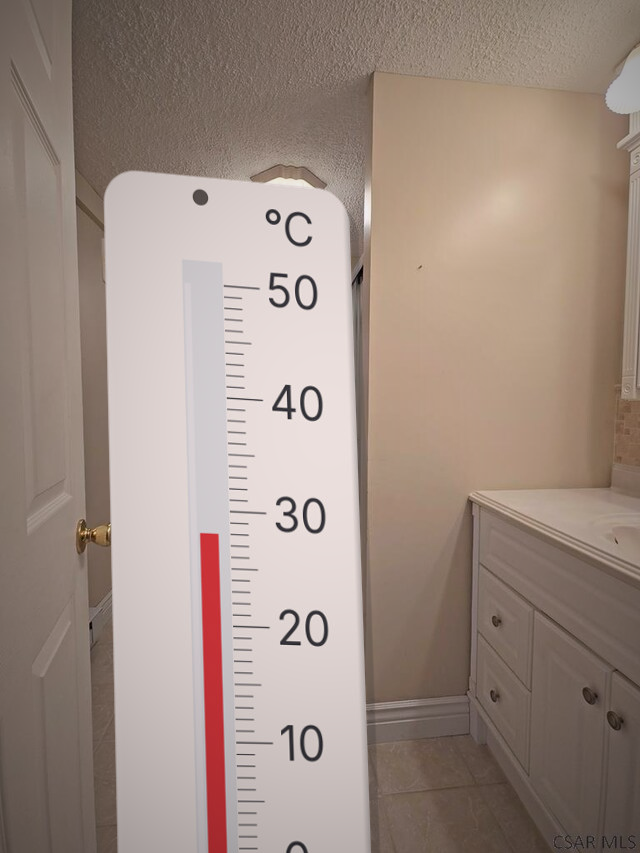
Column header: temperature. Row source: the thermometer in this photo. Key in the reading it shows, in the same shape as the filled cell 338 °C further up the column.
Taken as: 28 °C
